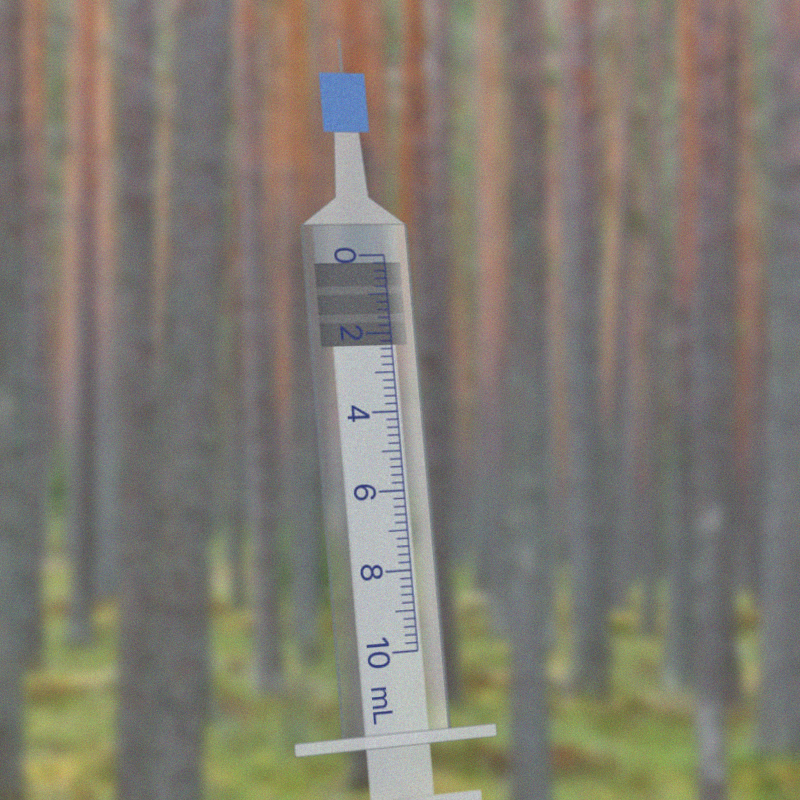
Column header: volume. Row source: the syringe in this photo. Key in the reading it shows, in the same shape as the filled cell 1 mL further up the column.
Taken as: 0.2 mL
